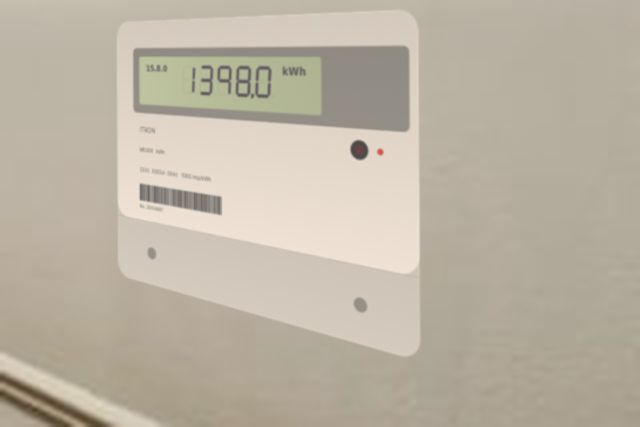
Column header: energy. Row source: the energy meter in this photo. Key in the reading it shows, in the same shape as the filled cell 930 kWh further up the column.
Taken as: 1398.0 kWh
